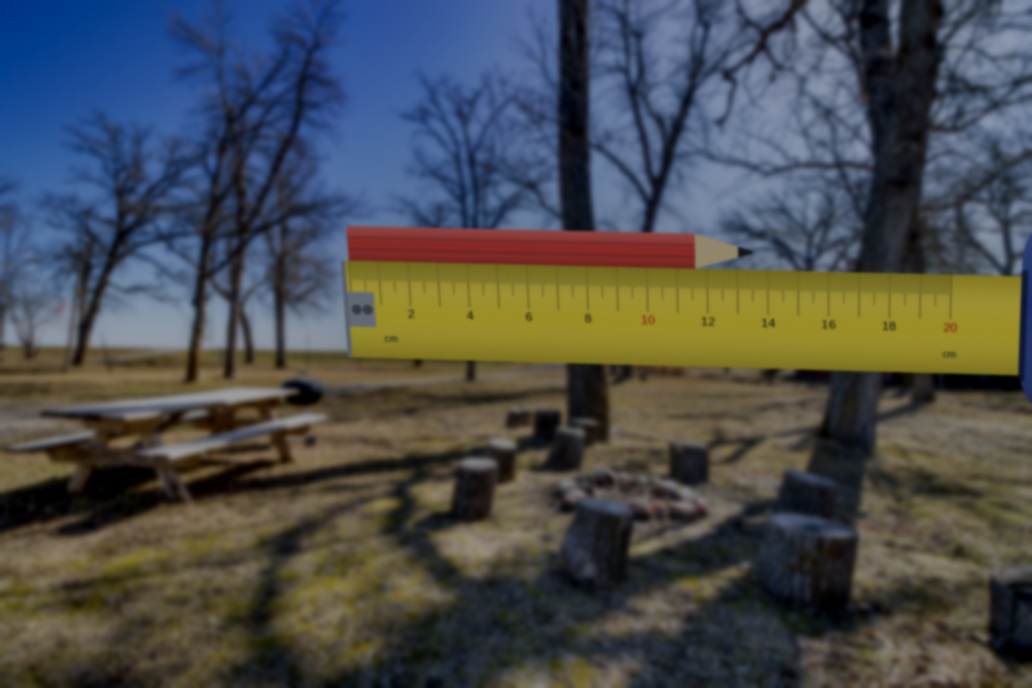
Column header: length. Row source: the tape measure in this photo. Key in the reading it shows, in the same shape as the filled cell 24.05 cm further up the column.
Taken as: 13.5 cm
